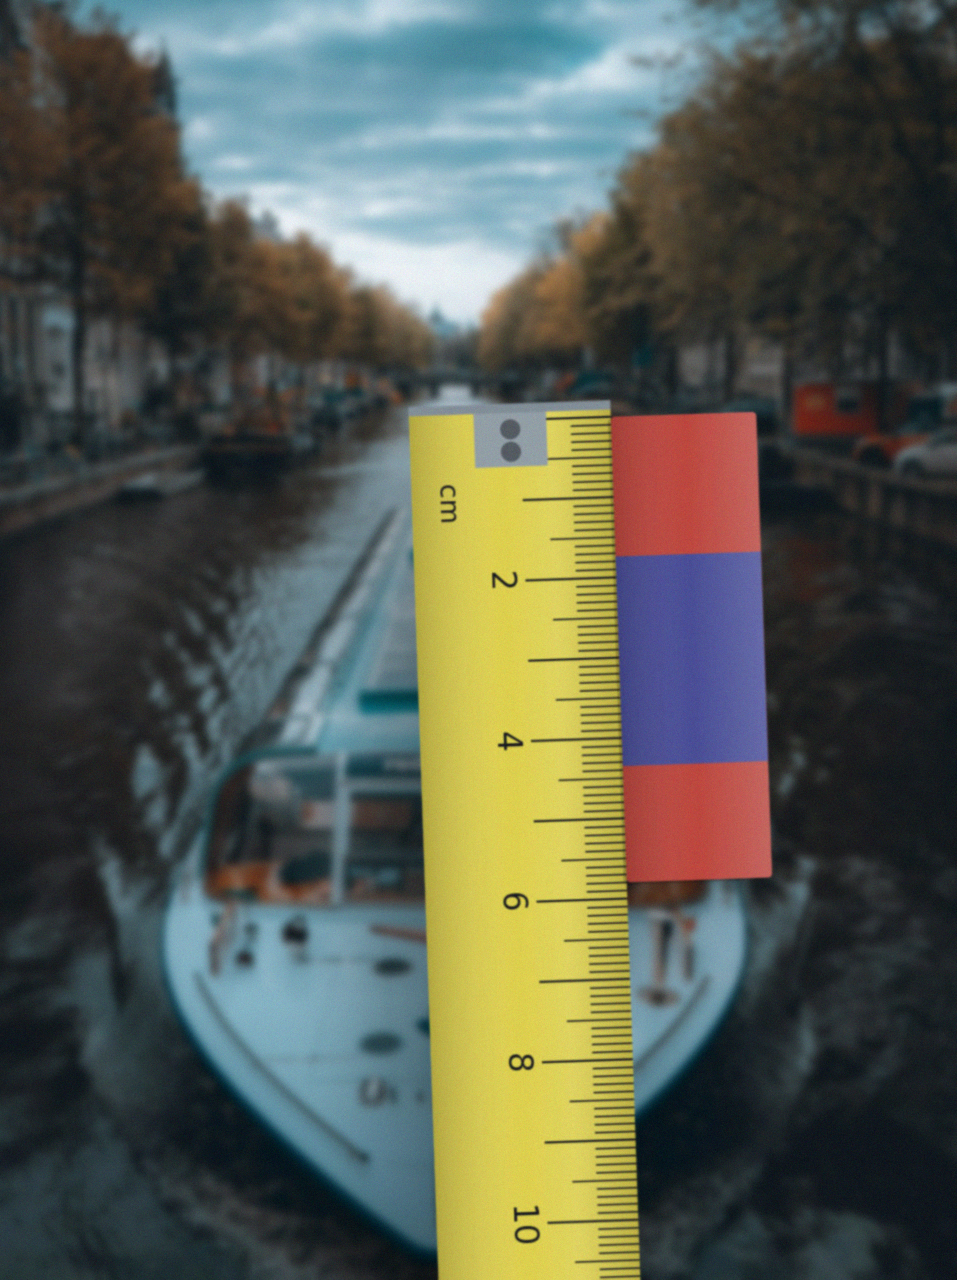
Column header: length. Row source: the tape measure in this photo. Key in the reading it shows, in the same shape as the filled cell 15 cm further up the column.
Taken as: 5.8 cm
